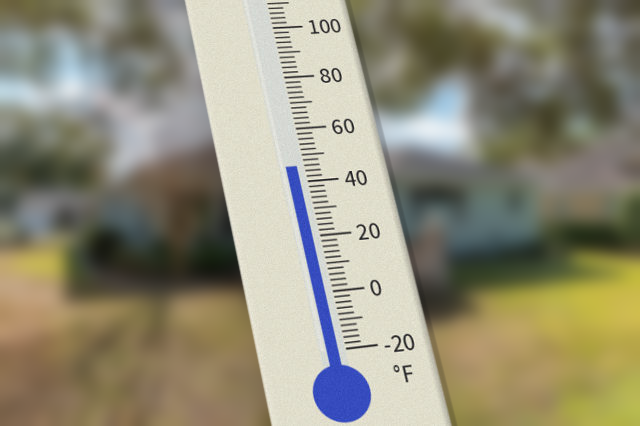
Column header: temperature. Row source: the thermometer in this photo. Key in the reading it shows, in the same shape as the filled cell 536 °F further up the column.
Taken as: 46 °F
